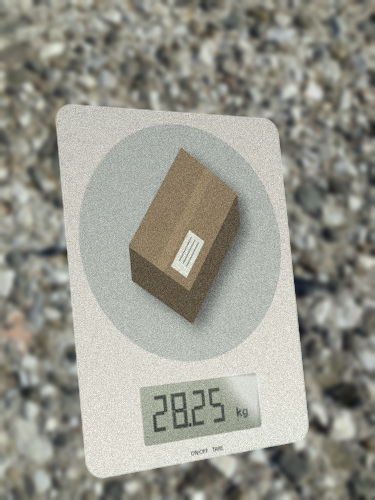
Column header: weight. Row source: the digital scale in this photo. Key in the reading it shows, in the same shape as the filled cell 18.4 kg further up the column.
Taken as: 28.25 kg
